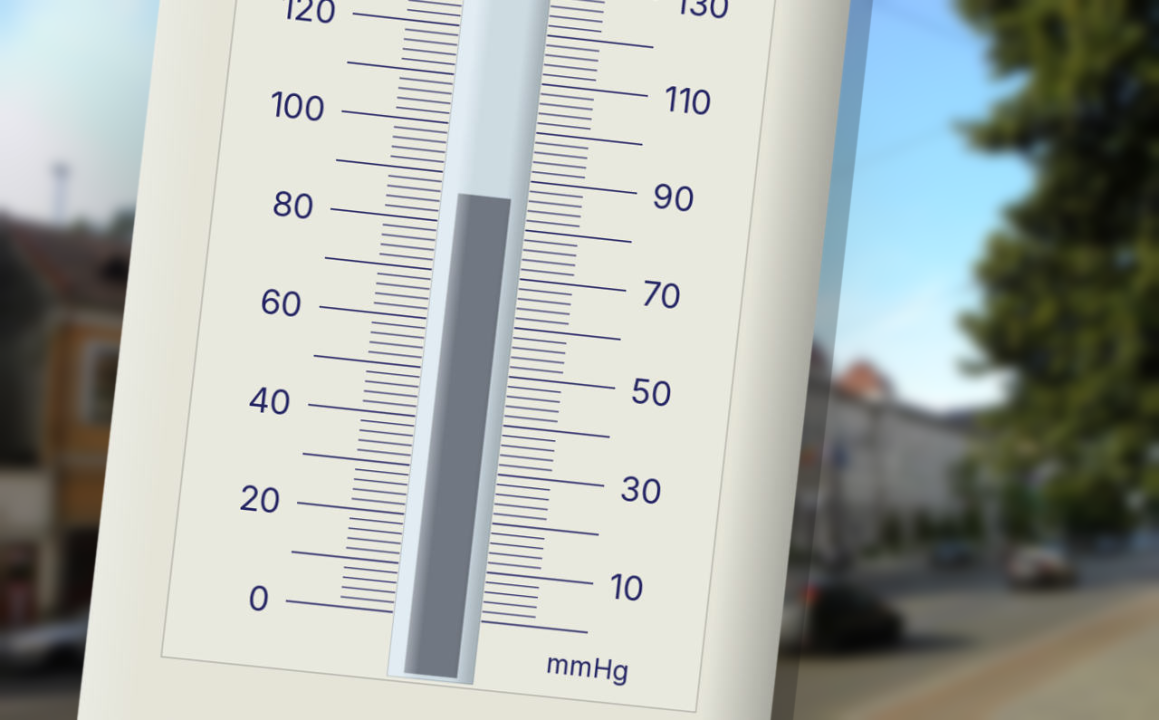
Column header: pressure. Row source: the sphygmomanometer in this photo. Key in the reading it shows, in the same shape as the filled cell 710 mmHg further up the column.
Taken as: 86 mmHg
